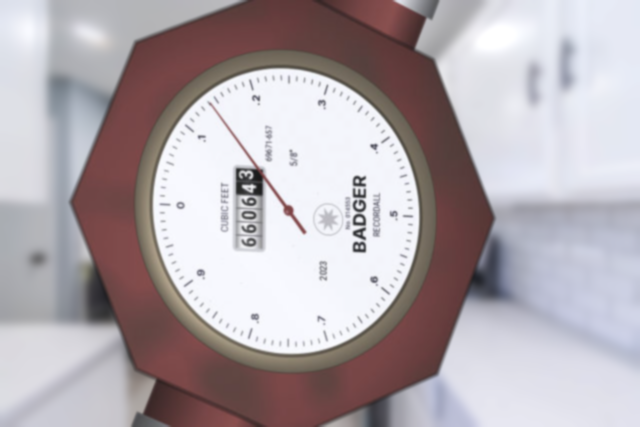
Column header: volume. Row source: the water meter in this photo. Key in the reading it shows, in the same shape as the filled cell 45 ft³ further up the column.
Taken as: 660643.14 ft³
